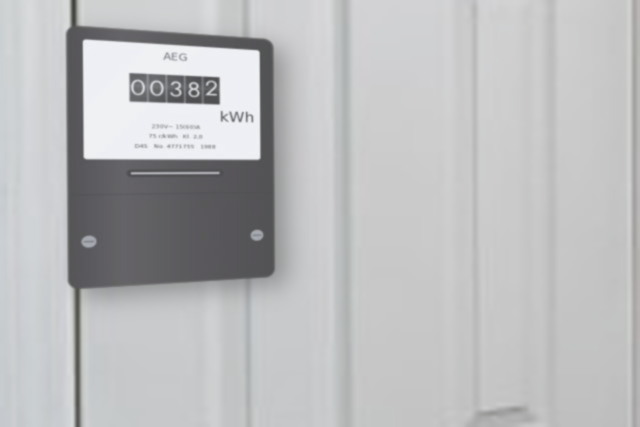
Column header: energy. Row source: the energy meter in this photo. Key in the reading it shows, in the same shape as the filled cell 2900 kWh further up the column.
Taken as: 382 kWh
